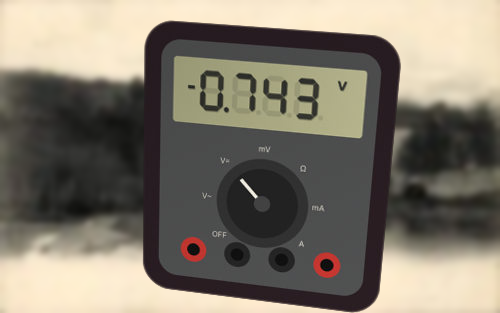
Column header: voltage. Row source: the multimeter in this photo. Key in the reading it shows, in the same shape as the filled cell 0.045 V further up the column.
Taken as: -0.743 V
